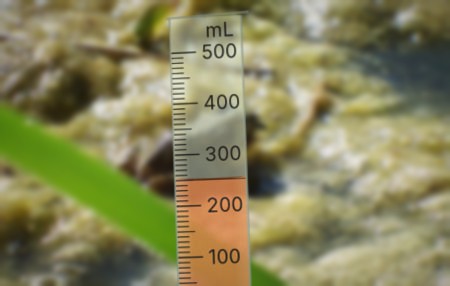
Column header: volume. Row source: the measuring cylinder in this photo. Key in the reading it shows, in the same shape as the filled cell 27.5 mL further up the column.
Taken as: 250 mL
